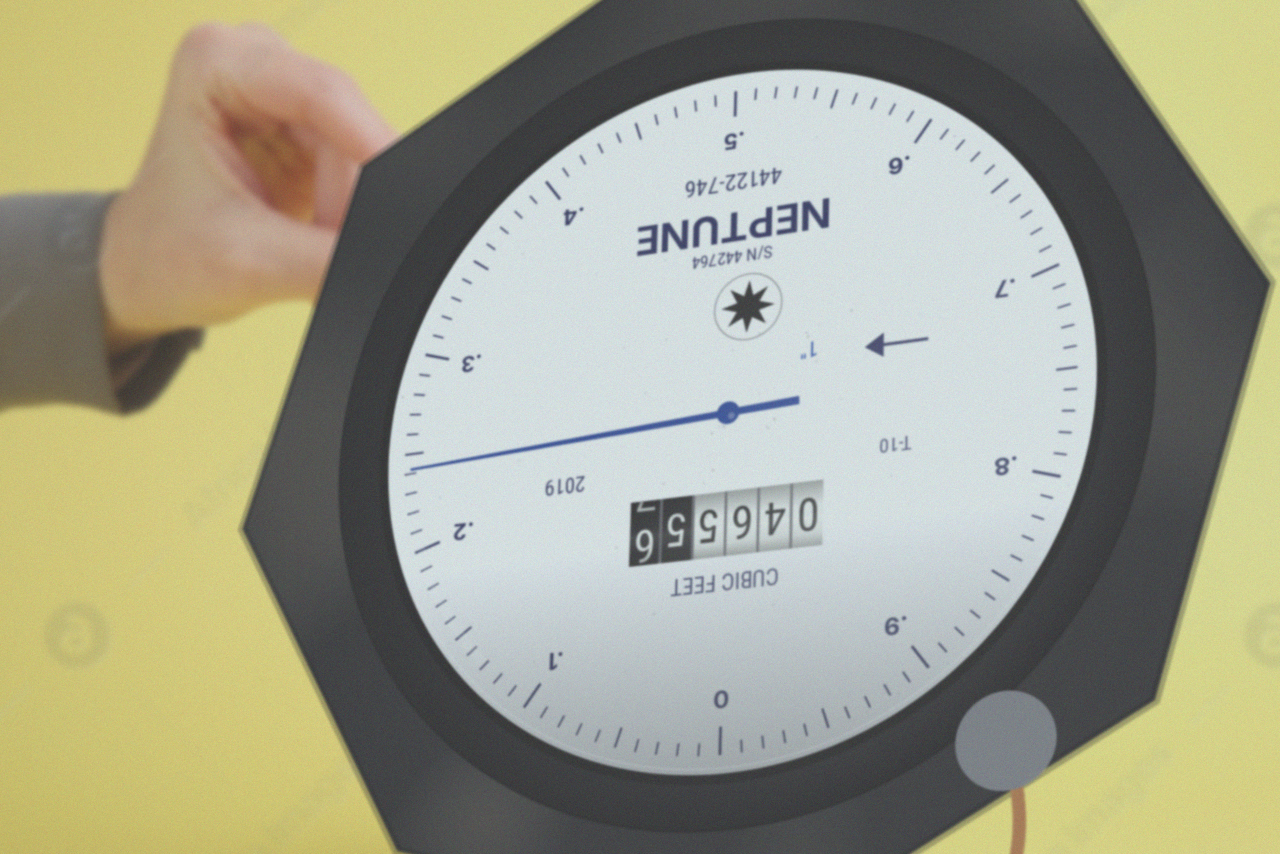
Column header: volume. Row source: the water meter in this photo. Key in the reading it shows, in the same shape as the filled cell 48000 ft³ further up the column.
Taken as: 46556.24 ft³
